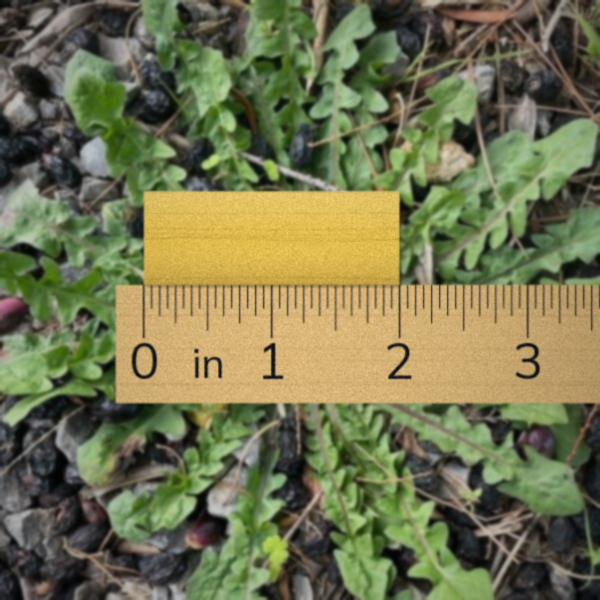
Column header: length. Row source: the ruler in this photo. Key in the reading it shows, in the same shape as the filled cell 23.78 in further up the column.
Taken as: 2 in
